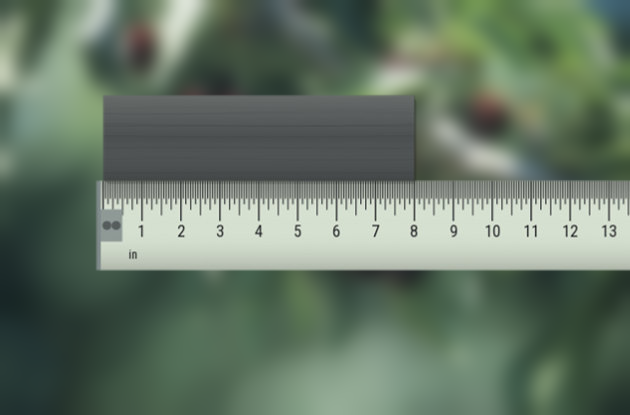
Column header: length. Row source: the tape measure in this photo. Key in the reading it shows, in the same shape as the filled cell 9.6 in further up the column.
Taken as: 8 in
